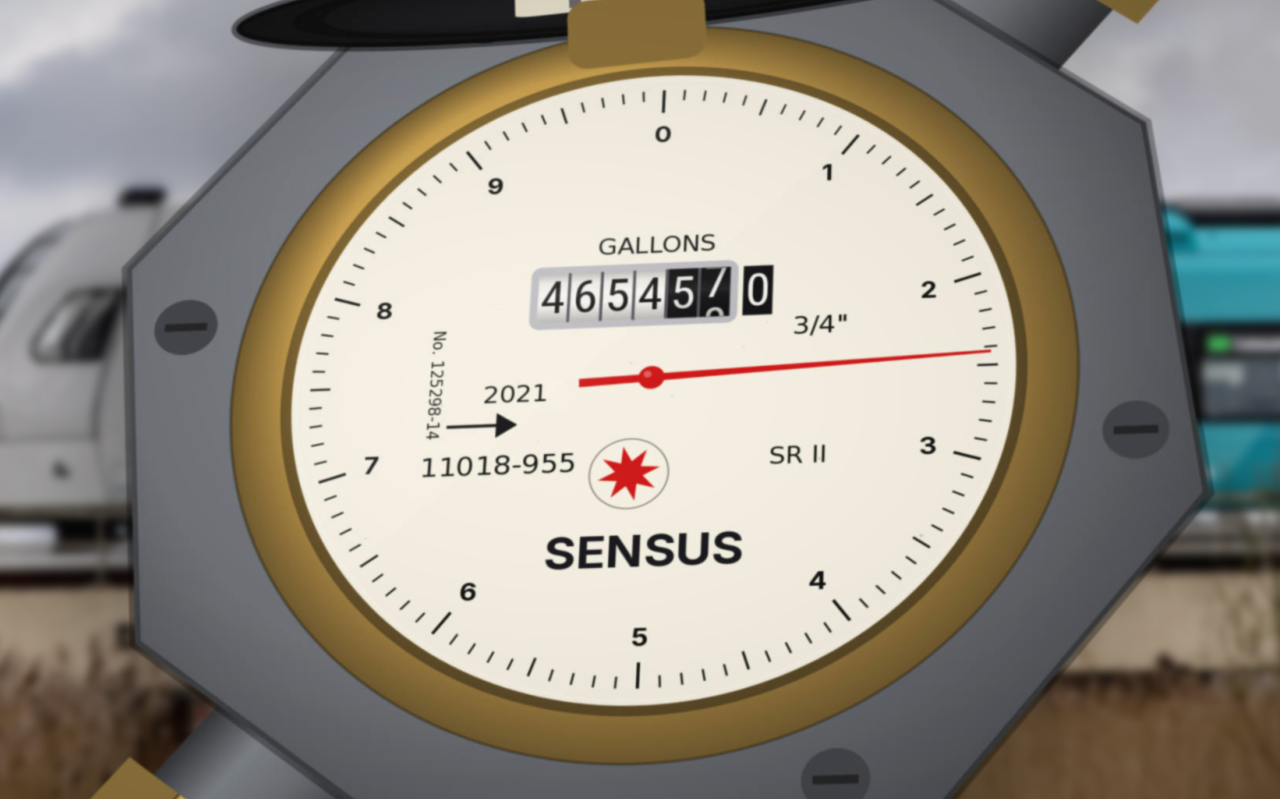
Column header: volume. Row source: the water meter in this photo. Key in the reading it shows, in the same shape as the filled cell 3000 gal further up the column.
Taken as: 4654572.4 gal
